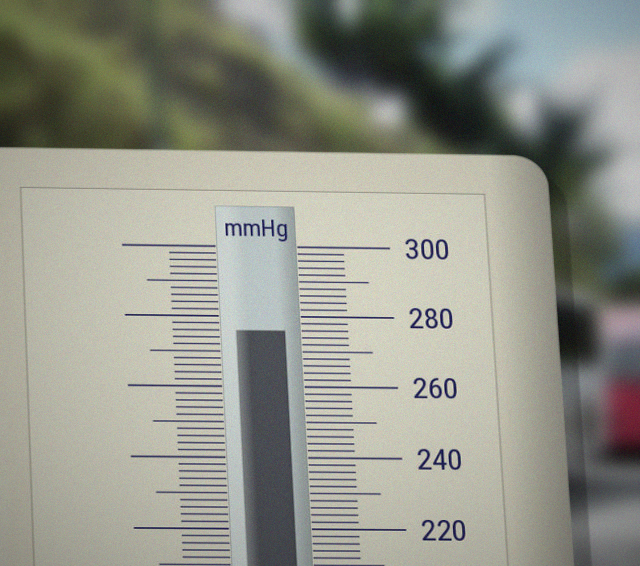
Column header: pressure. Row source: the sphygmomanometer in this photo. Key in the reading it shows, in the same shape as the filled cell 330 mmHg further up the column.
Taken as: 276 mmHg
